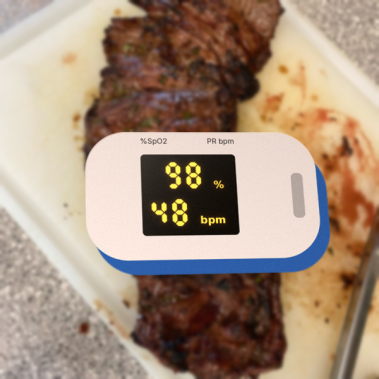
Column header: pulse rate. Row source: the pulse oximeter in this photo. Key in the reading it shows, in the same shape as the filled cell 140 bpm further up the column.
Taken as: 48 bpm
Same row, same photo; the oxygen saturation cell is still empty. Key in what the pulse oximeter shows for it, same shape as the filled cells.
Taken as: 98 %
